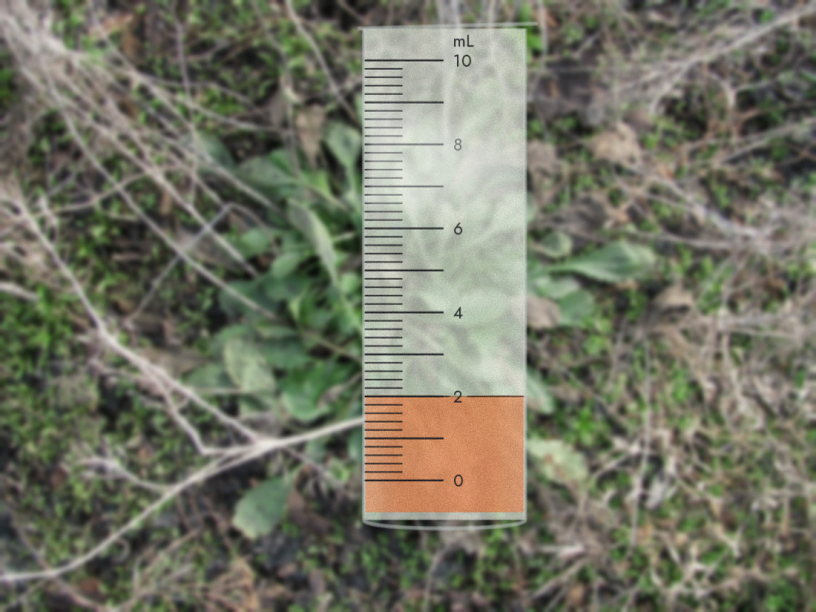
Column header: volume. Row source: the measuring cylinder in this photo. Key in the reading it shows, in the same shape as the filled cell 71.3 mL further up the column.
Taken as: 2 mL
